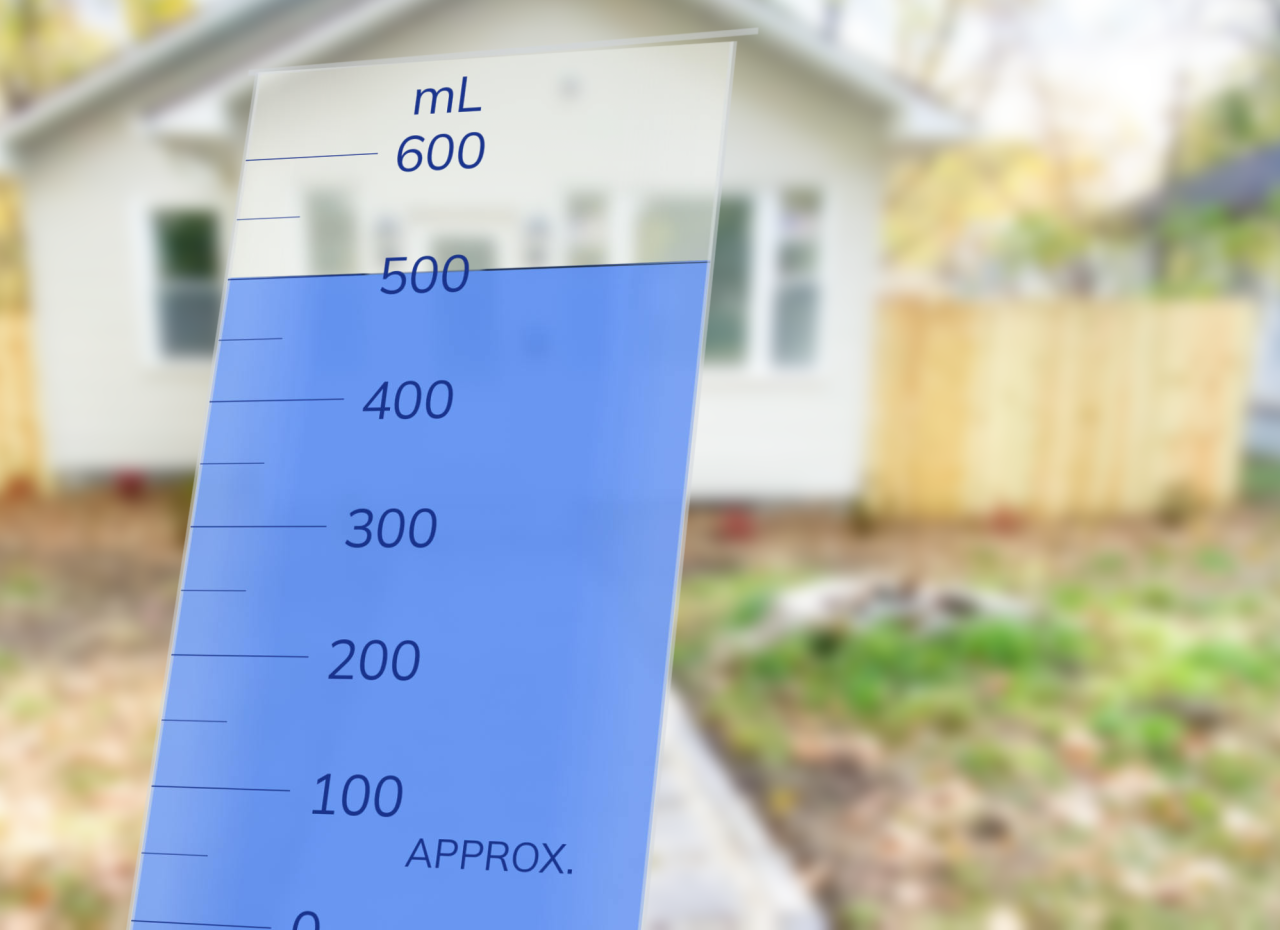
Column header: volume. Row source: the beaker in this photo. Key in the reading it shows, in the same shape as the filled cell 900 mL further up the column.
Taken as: 500 mL
